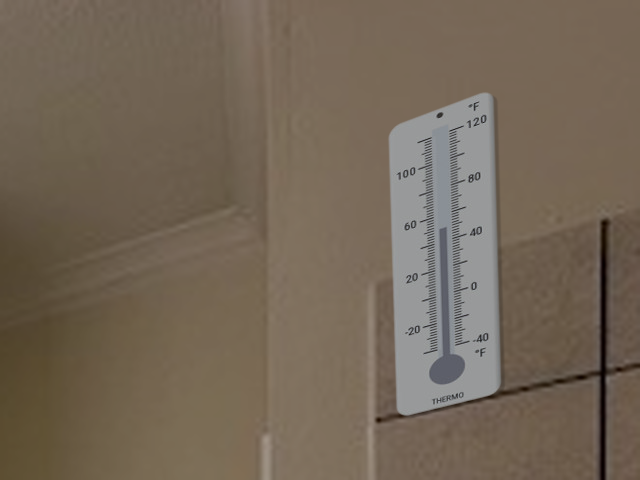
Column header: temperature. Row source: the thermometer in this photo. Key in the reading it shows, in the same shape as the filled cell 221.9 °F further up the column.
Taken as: 50 °F
